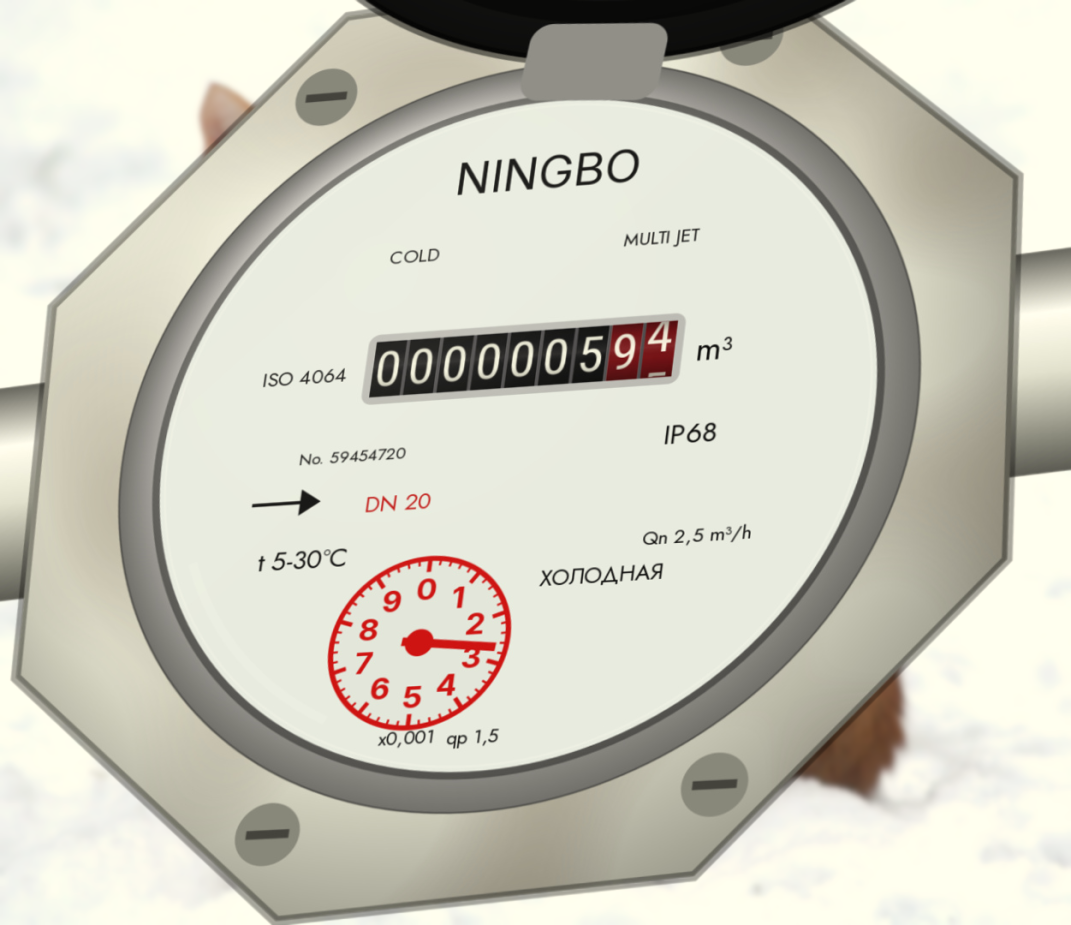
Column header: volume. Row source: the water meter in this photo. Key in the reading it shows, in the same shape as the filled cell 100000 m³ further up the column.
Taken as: 5.942 m³
